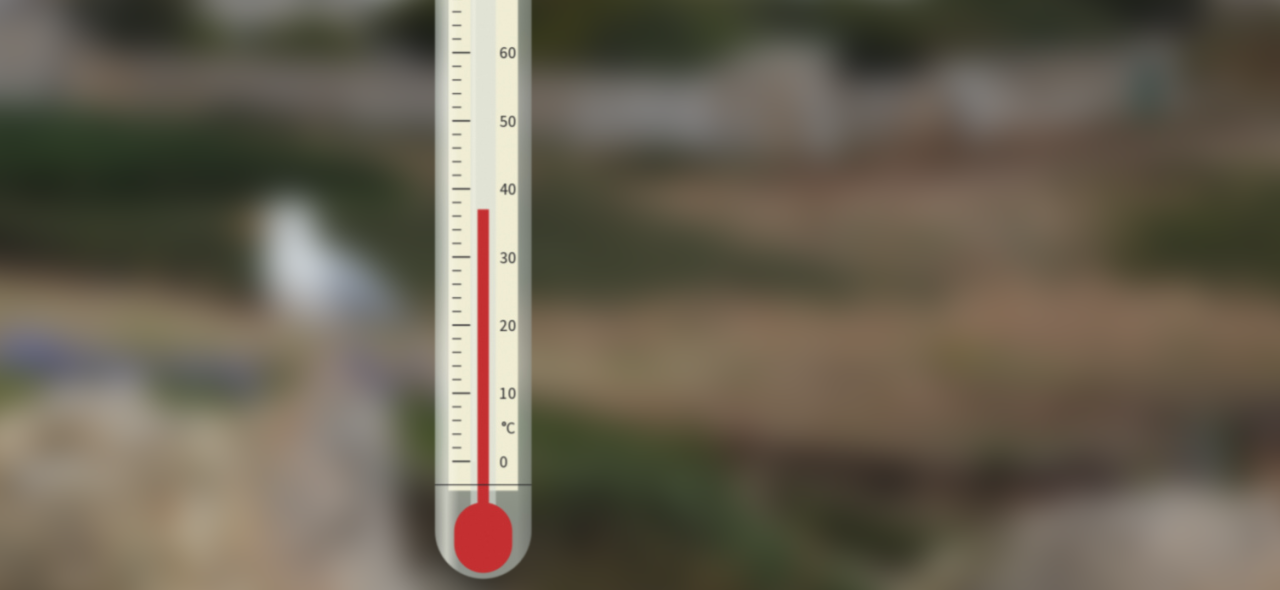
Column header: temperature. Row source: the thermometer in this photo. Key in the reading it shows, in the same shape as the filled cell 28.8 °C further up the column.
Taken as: 37 °C
